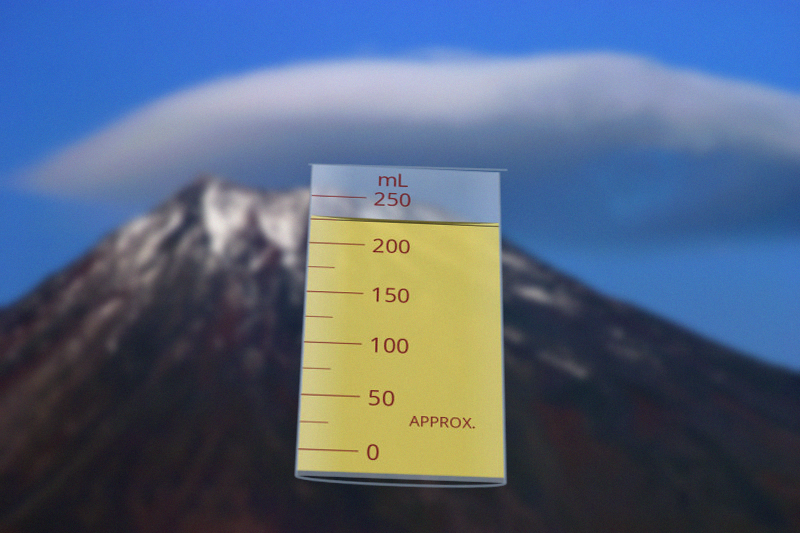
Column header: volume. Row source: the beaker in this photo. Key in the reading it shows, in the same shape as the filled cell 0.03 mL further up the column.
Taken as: 225 mL
